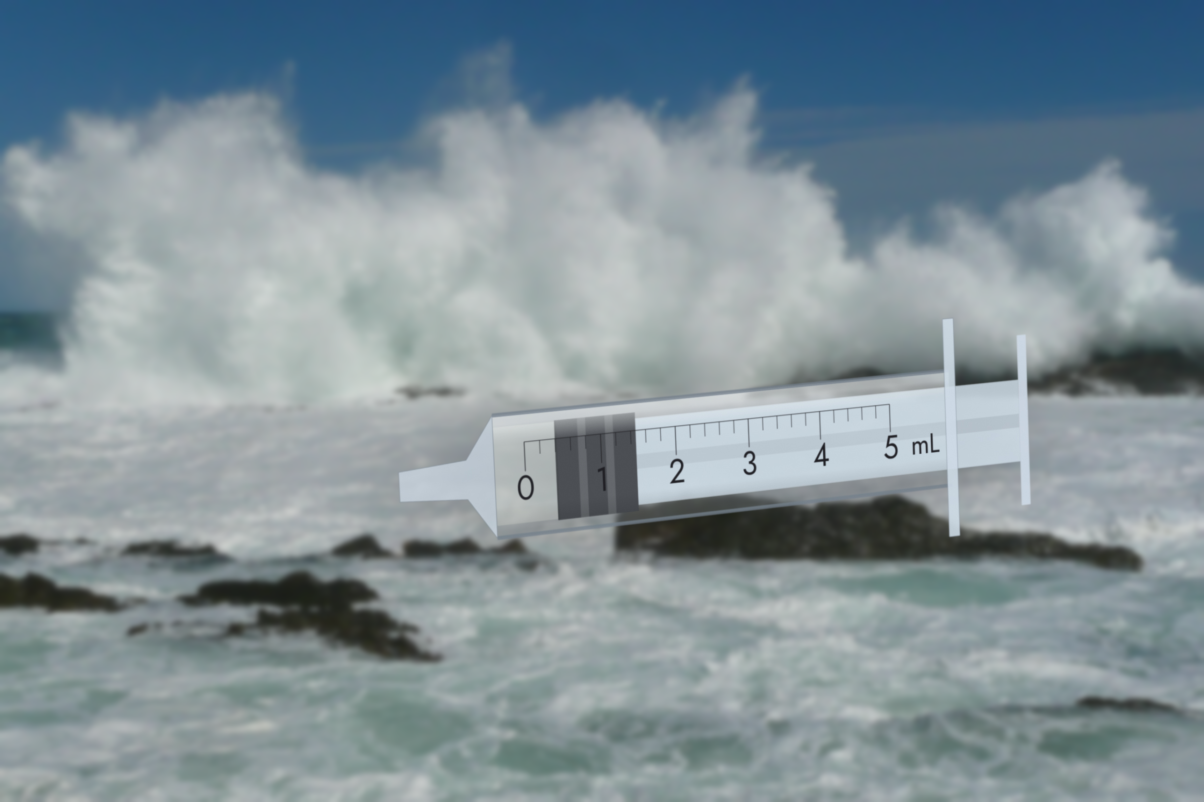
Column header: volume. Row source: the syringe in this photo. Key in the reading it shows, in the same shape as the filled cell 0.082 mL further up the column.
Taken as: 0.4 mL
